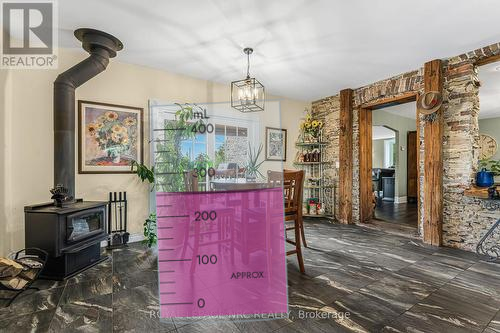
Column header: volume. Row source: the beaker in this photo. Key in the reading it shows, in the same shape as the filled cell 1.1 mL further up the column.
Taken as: 250 mL
